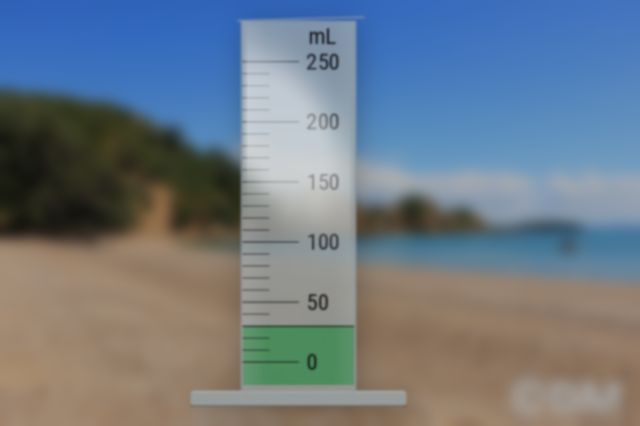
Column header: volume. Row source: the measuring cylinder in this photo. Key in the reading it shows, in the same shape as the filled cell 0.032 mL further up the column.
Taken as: 30 mL
